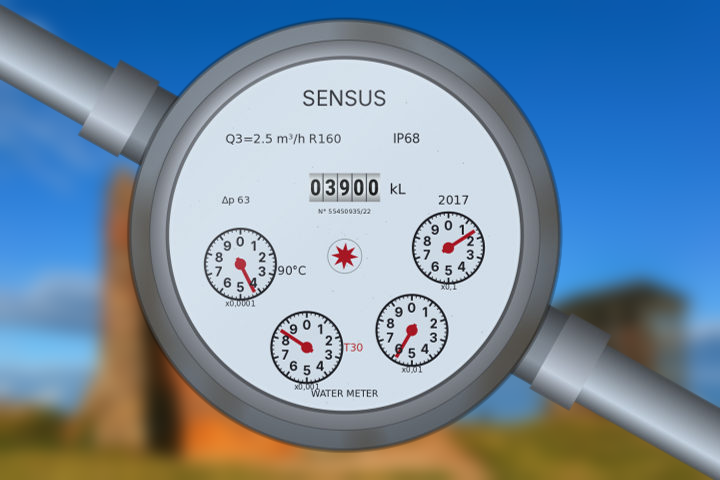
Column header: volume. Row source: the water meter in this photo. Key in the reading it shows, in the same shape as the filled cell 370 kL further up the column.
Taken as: 3900.1584 kL
